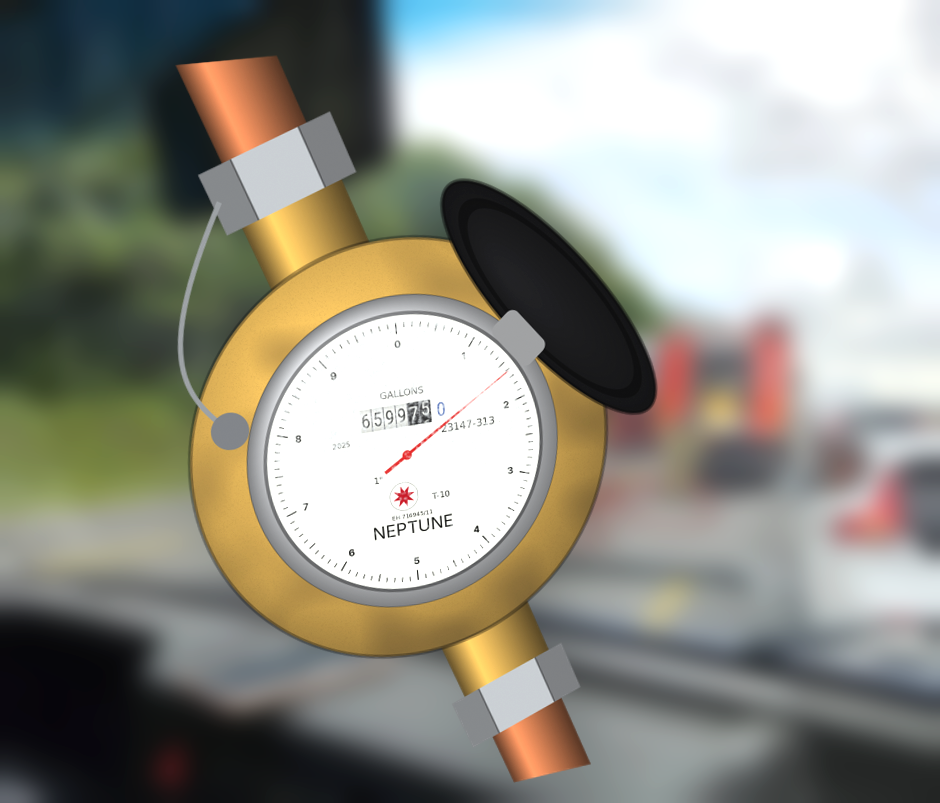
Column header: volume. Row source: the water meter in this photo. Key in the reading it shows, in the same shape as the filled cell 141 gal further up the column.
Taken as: 6599751.6 gal
